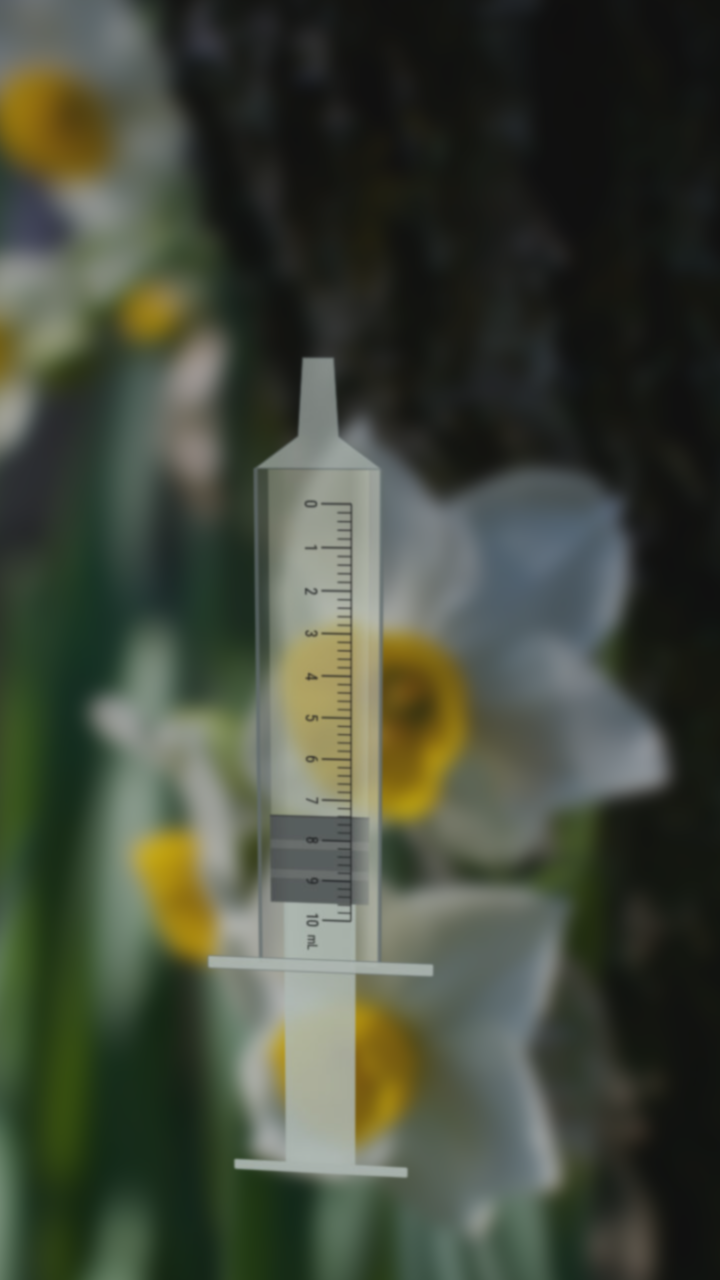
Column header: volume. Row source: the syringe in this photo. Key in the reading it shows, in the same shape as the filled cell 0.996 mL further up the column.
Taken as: 7.4 mL
